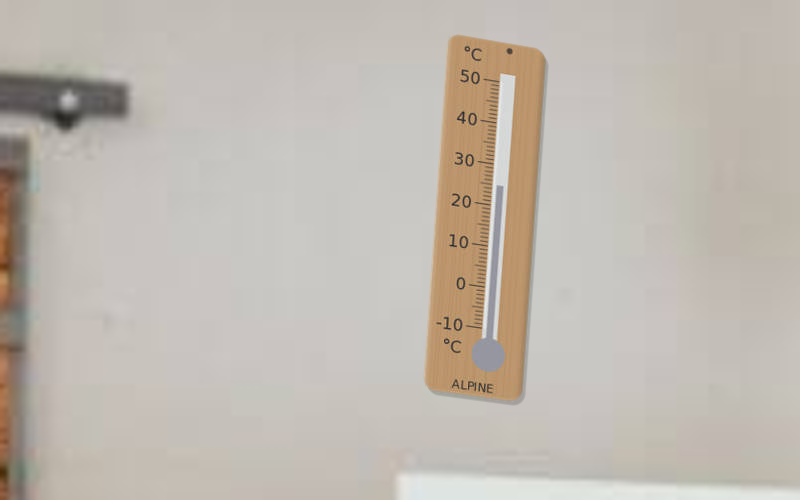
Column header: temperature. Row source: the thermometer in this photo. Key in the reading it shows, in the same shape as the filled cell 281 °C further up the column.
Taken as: 25 °C
